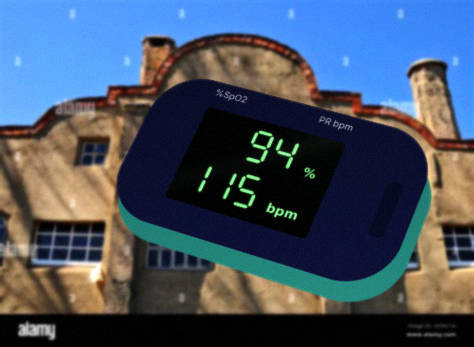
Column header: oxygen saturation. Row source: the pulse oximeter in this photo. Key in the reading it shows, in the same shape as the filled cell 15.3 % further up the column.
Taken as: 94 %
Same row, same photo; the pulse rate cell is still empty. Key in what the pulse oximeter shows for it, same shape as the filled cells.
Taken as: 115 bpm
